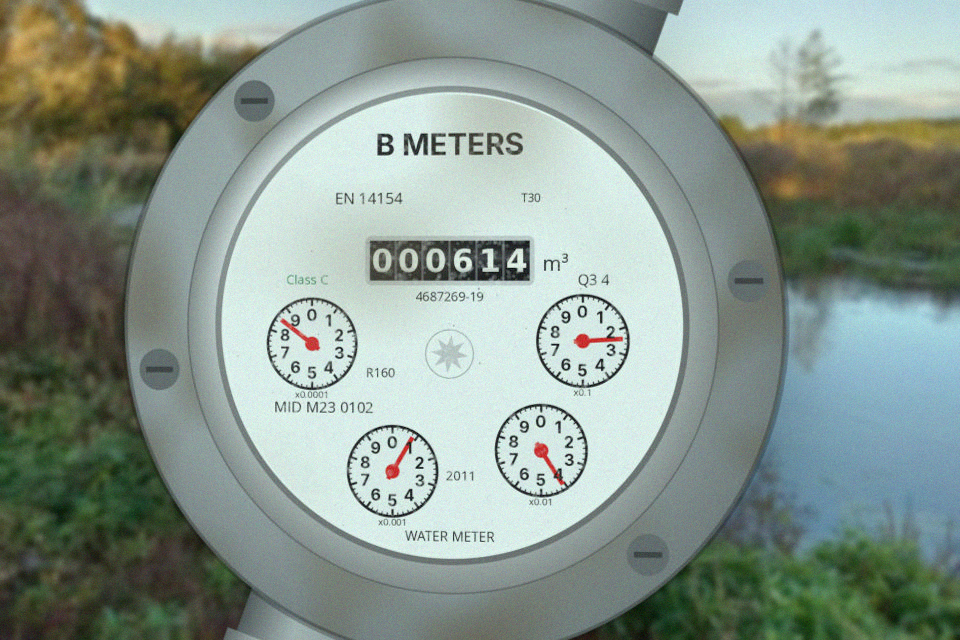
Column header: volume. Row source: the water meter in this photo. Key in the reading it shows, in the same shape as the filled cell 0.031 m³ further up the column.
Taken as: 614.2408 m³
